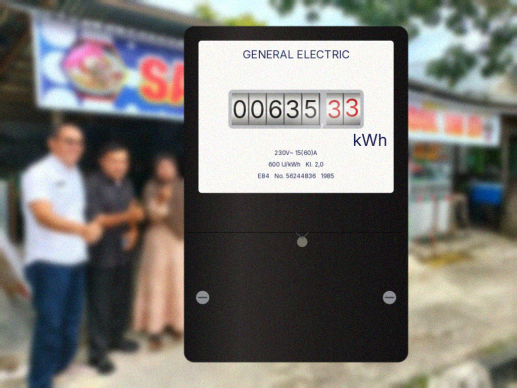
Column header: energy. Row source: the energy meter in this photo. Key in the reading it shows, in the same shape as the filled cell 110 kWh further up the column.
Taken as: 635.33 kWh
